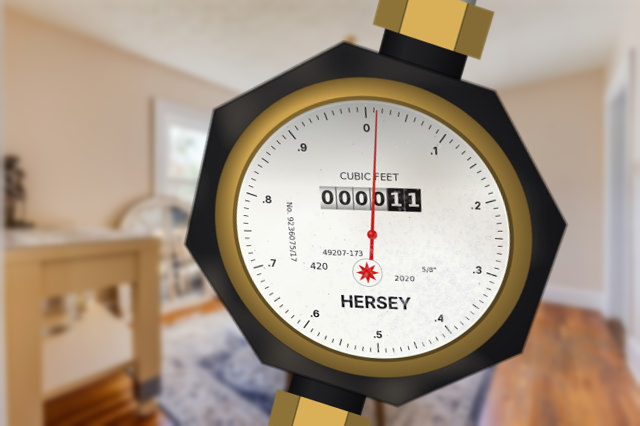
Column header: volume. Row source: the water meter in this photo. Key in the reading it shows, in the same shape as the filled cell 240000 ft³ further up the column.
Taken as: 11.01 ft³
